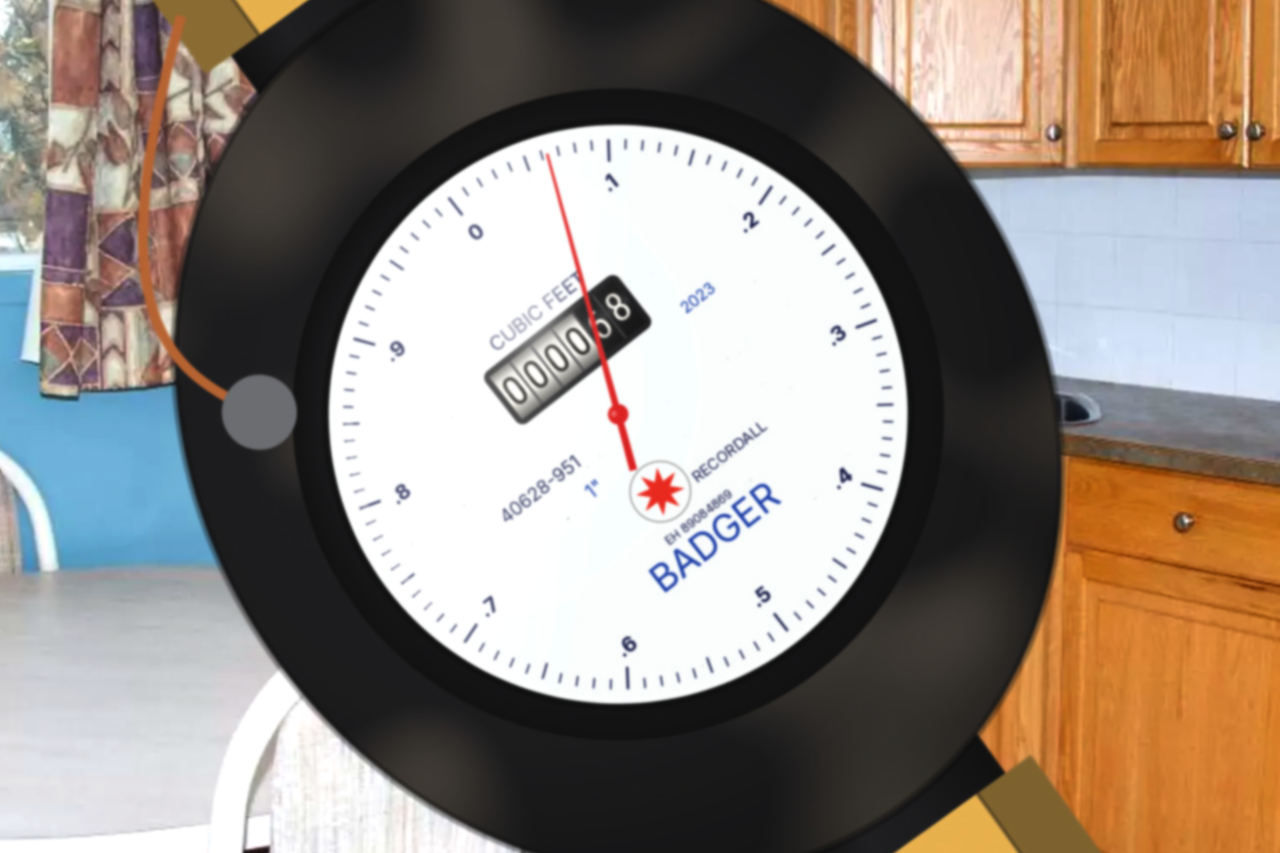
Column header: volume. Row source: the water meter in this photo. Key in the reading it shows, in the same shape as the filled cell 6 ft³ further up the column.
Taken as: 68.06 ft³
